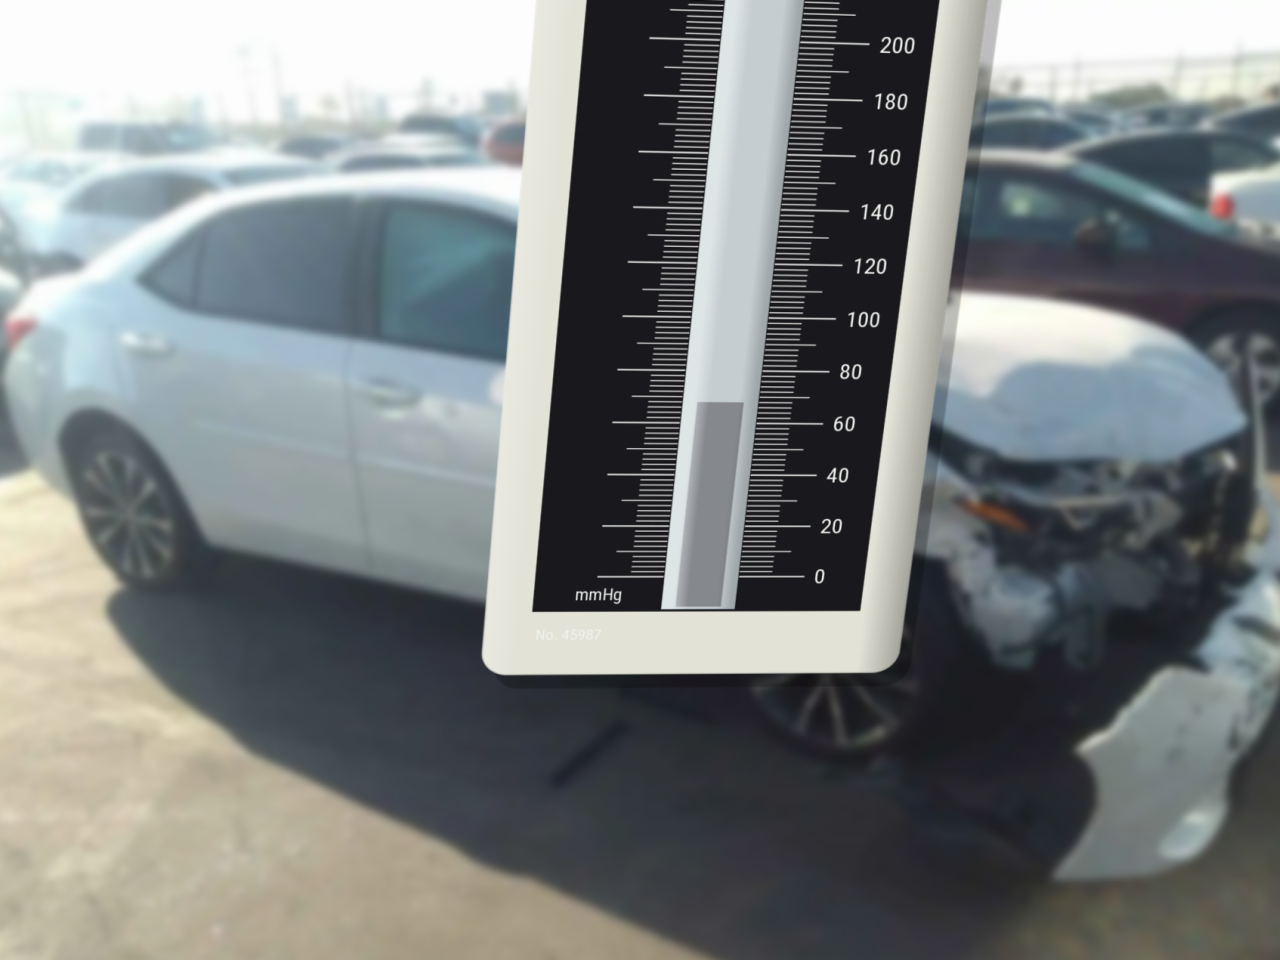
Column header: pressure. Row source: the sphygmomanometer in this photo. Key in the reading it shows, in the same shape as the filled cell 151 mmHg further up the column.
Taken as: 68 mmHg
